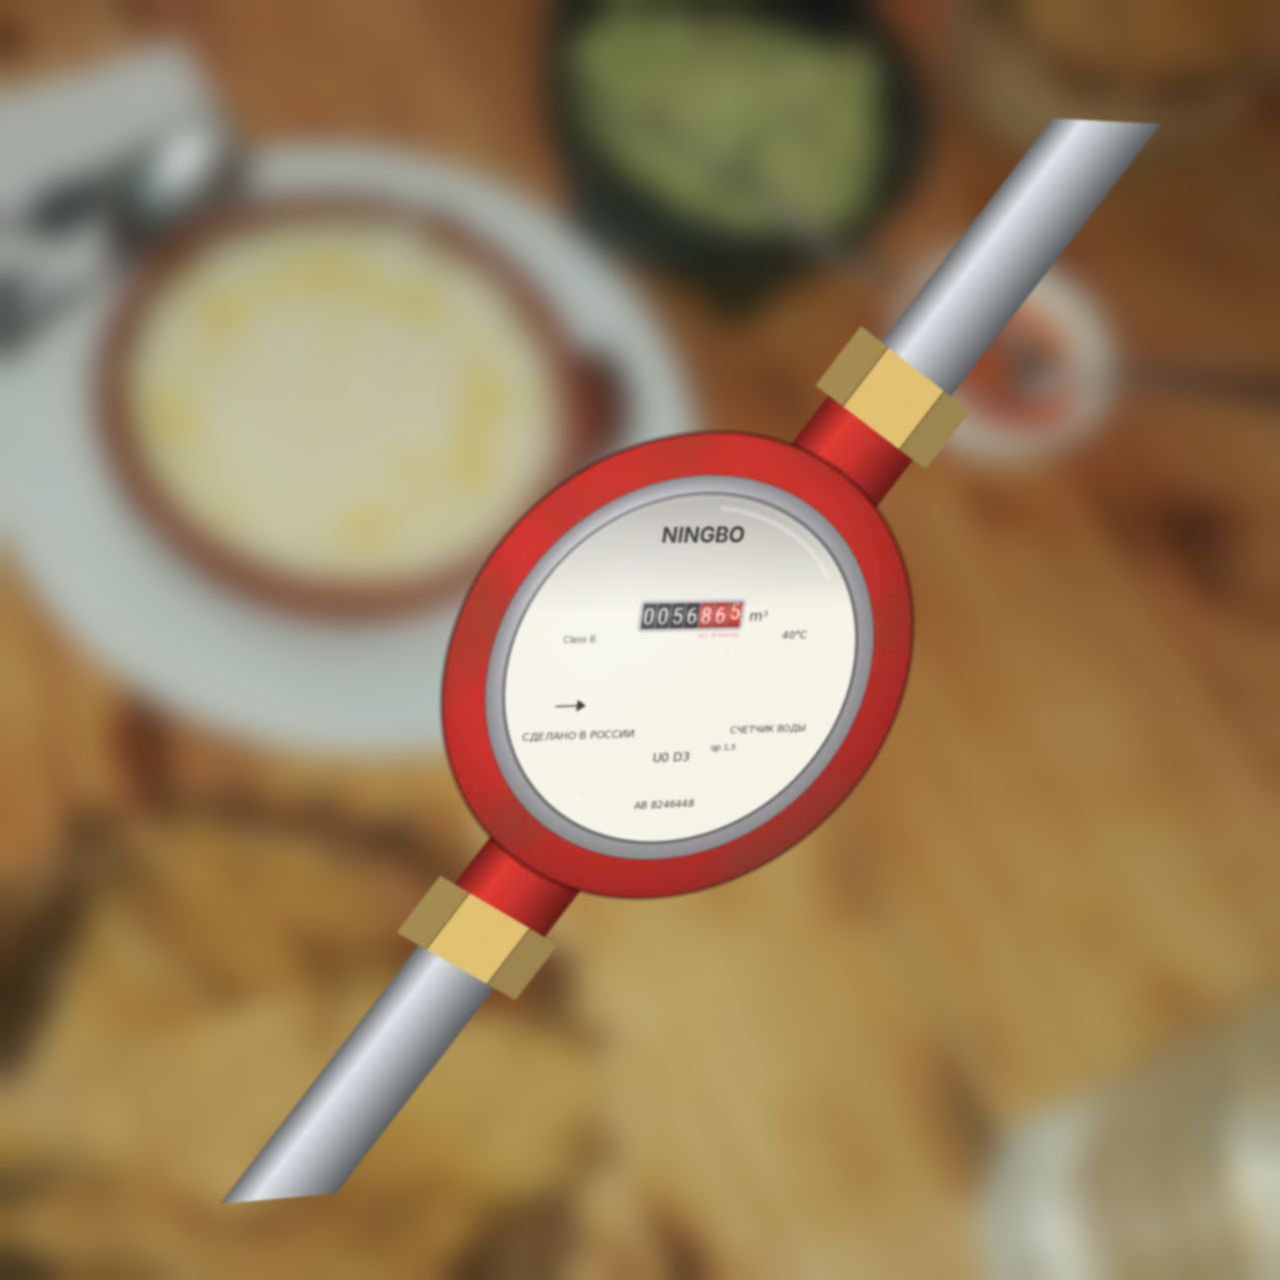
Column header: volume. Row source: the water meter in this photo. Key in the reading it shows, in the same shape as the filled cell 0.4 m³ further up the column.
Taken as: 56.865 m³
